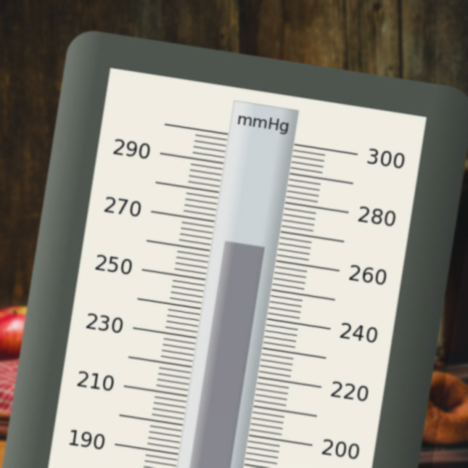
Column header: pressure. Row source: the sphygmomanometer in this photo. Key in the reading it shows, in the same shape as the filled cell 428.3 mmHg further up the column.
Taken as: 264 mmHg
